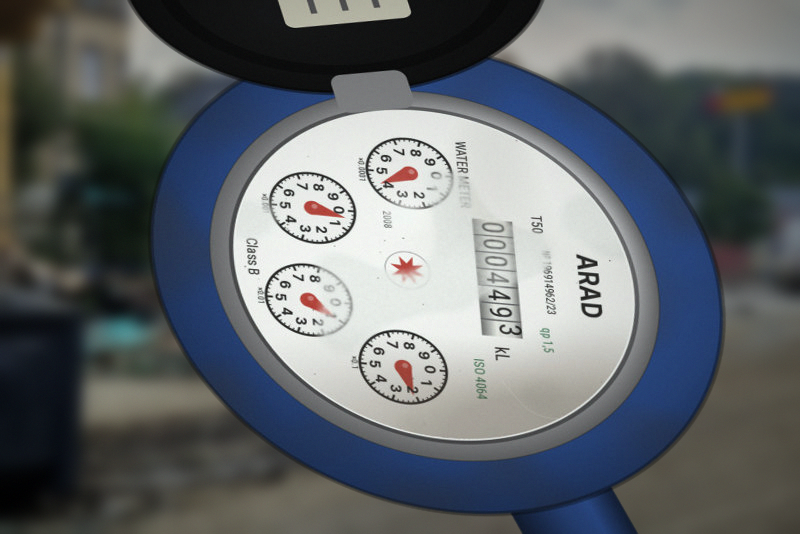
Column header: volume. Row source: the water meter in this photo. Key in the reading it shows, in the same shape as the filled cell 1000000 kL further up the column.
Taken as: 4493.2104 kL
